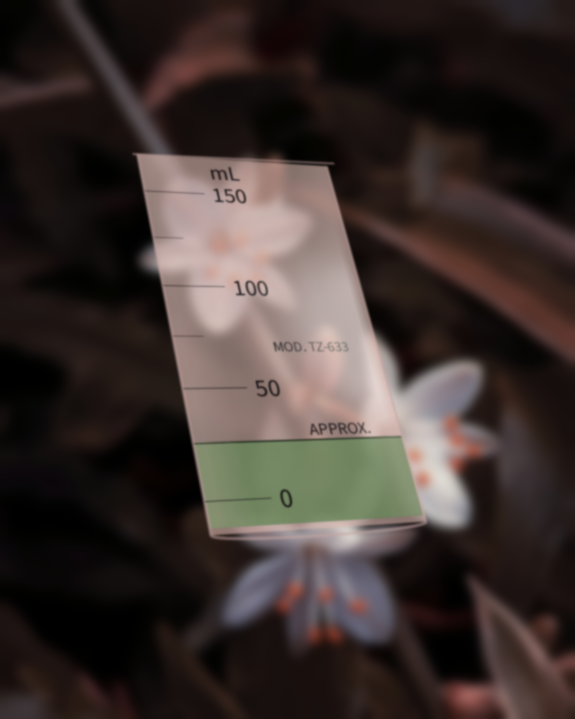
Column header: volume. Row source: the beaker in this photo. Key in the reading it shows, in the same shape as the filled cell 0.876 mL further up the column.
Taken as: 25 mL
